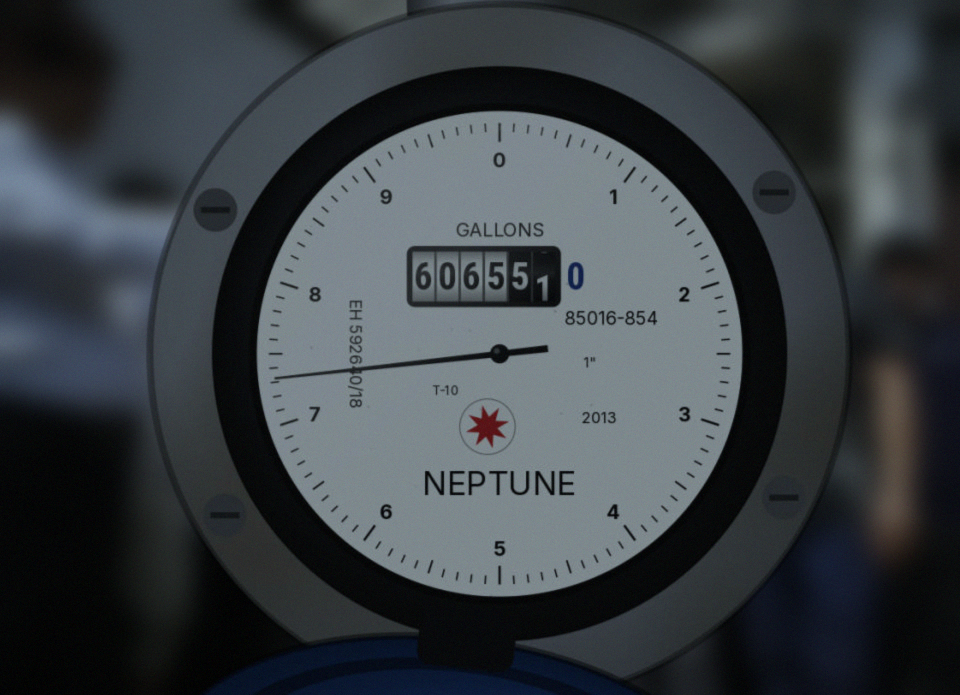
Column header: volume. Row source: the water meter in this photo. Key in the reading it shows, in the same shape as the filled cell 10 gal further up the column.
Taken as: 6065507.3 gal
